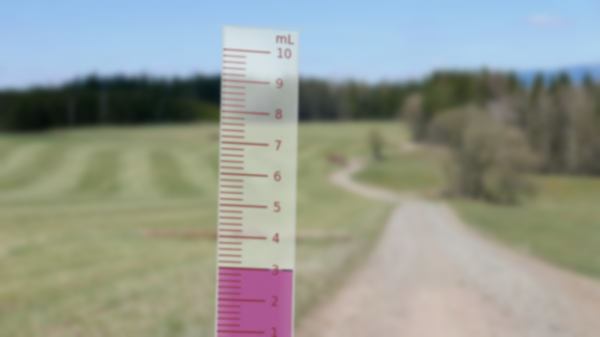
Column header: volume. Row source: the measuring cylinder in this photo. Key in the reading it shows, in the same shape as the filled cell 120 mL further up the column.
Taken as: 3 mL
